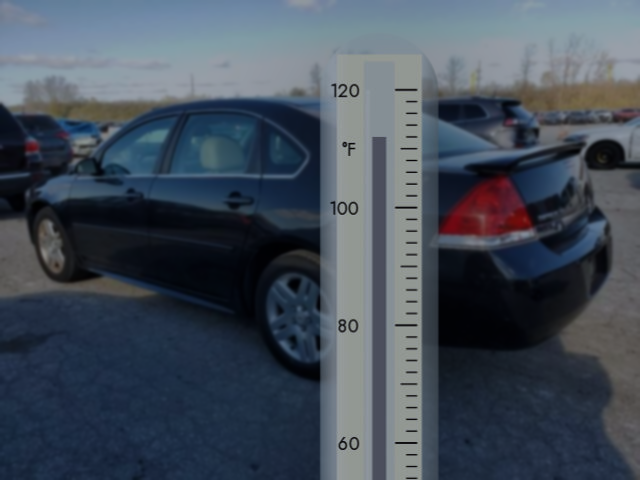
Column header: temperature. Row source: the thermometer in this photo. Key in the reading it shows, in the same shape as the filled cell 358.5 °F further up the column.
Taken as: 112 °F
